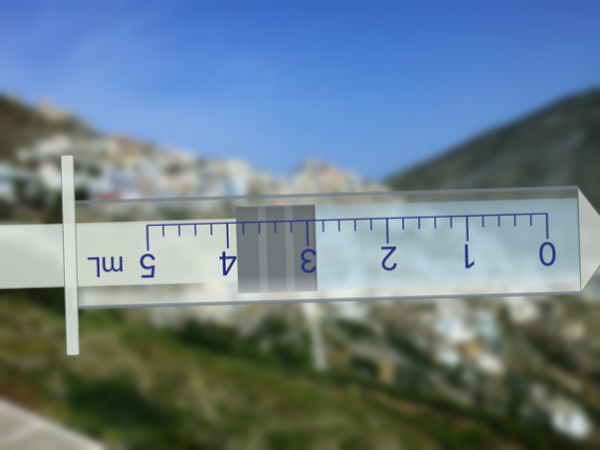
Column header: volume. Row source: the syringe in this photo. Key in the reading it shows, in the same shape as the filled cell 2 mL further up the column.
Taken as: 2.9 mL
